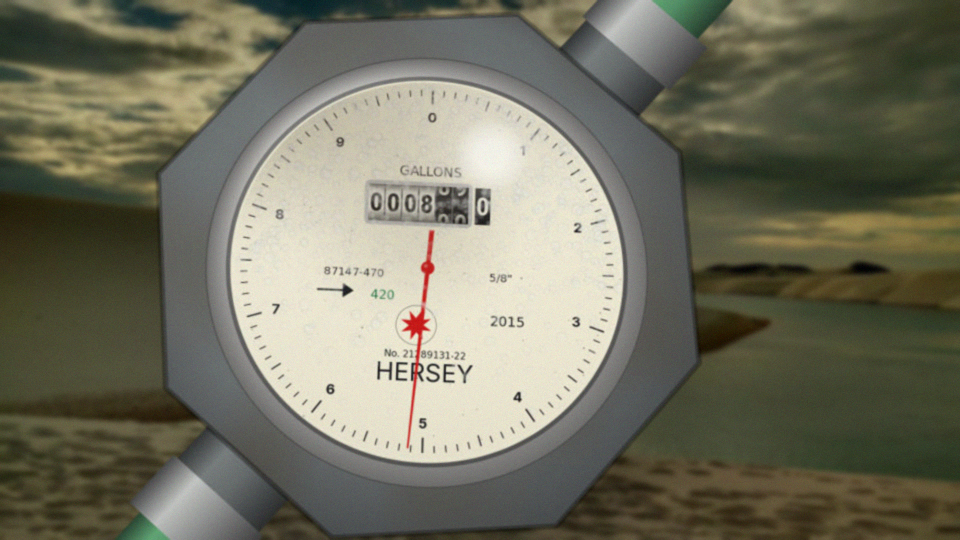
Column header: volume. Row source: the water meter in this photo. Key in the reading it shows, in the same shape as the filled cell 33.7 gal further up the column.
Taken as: 8895.1 gal
